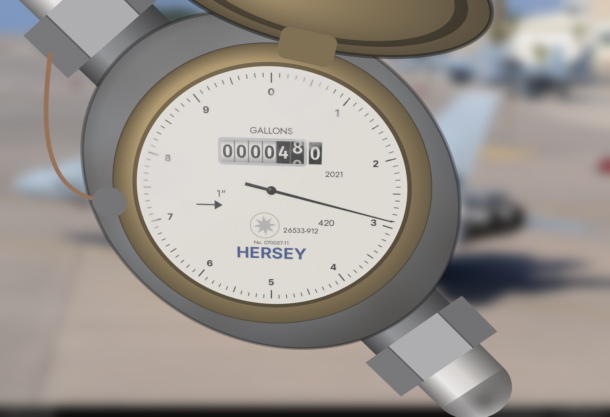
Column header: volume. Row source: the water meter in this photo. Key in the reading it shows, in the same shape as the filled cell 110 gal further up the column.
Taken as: 482.9 gal
